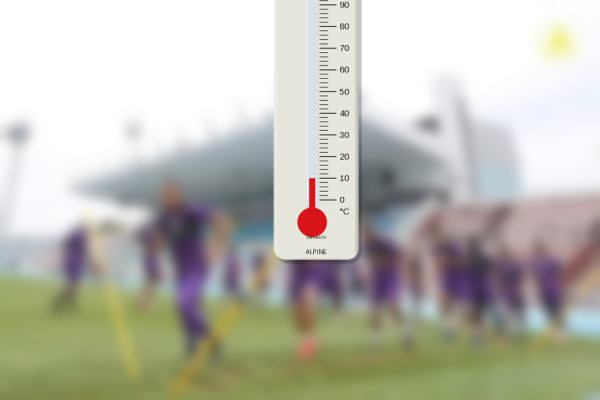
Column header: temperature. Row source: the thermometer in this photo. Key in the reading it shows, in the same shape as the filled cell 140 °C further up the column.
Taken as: 10 °C
